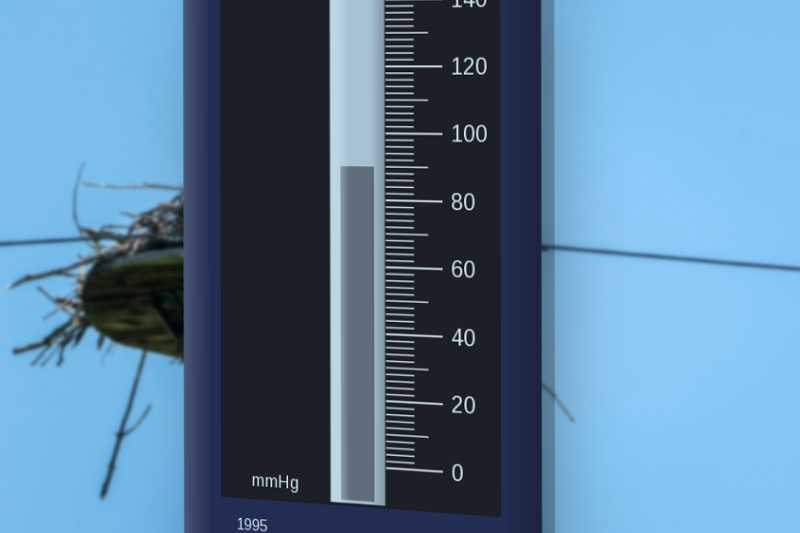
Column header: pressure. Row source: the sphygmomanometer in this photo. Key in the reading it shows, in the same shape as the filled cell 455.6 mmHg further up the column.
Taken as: 90 mmHg
